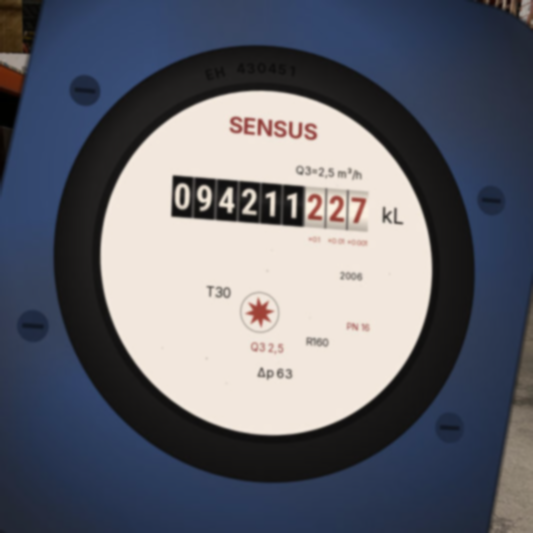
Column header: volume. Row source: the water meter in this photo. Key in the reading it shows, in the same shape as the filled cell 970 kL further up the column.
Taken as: 94211.227 kL
